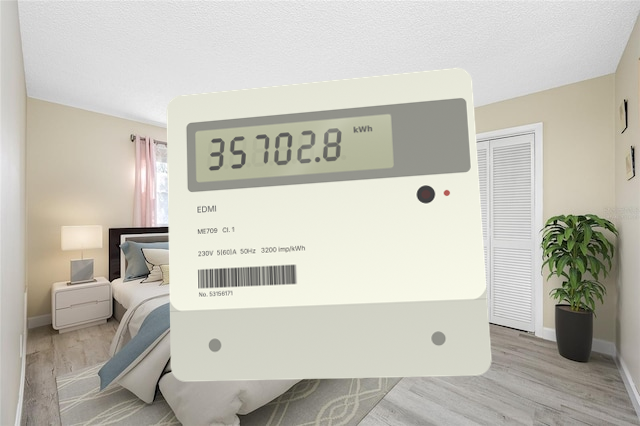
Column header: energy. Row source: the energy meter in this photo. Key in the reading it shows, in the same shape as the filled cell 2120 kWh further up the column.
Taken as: 35702.8 kWh
